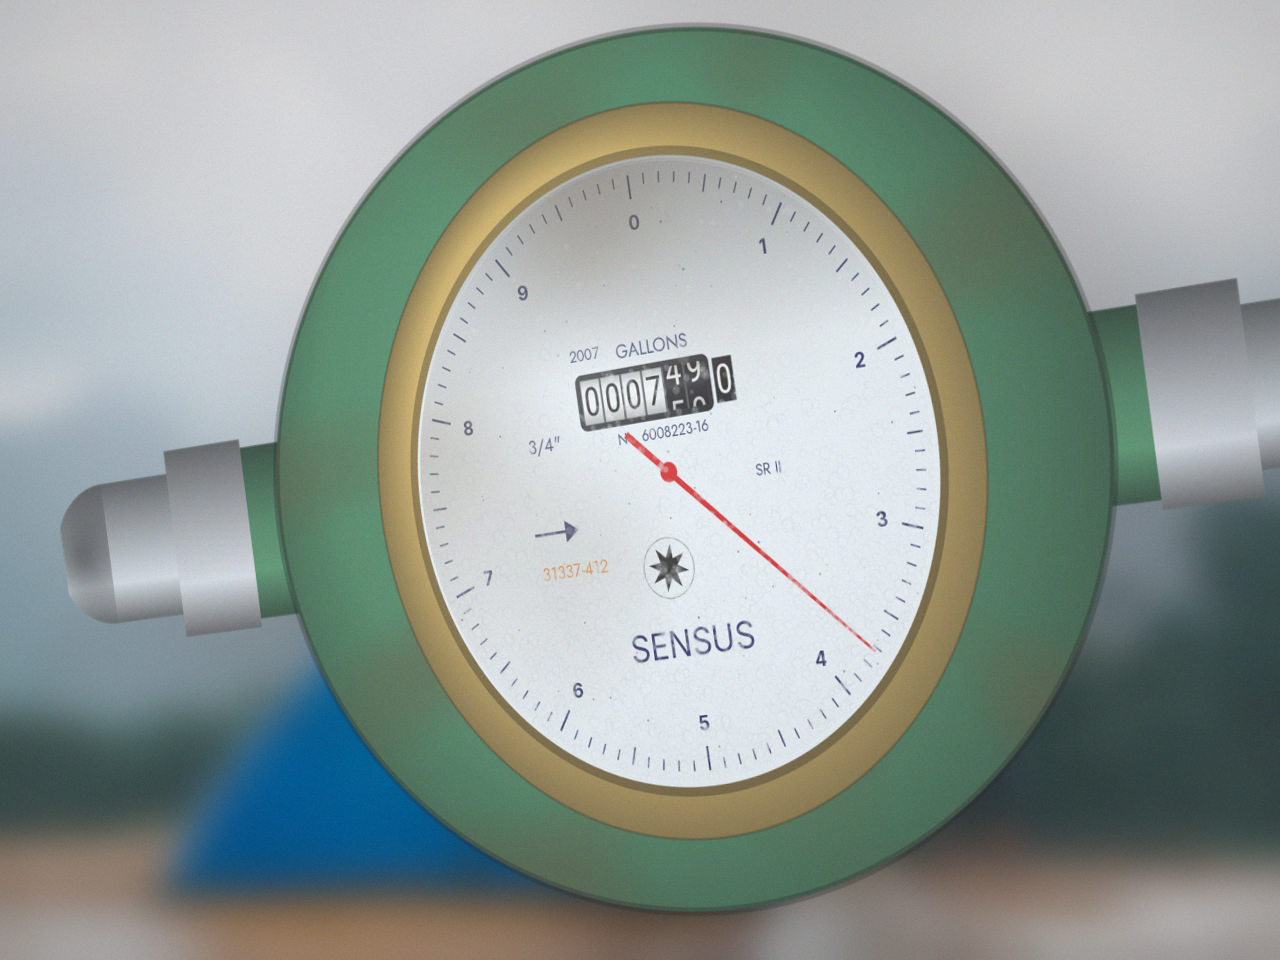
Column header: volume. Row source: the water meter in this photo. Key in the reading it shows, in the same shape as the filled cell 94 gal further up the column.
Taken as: 7493.7 gal
